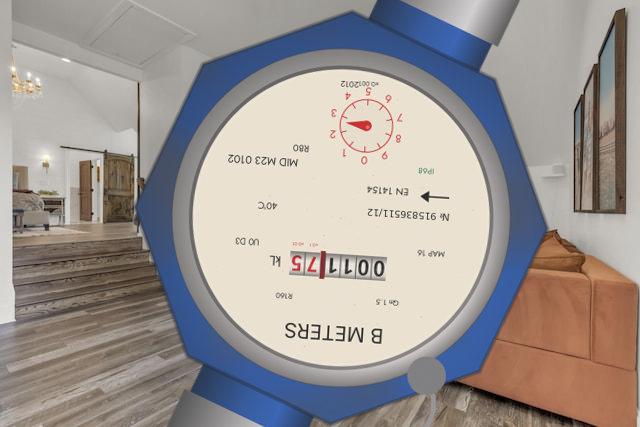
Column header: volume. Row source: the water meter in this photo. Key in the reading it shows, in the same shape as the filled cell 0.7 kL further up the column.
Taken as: 11.752 kL
